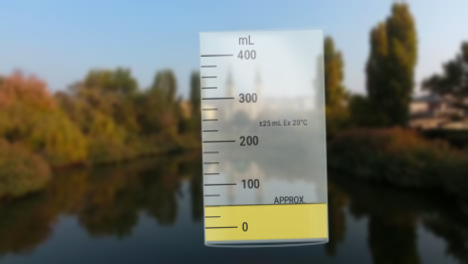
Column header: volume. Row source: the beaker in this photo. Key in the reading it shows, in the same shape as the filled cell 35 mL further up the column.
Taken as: 50 mL
